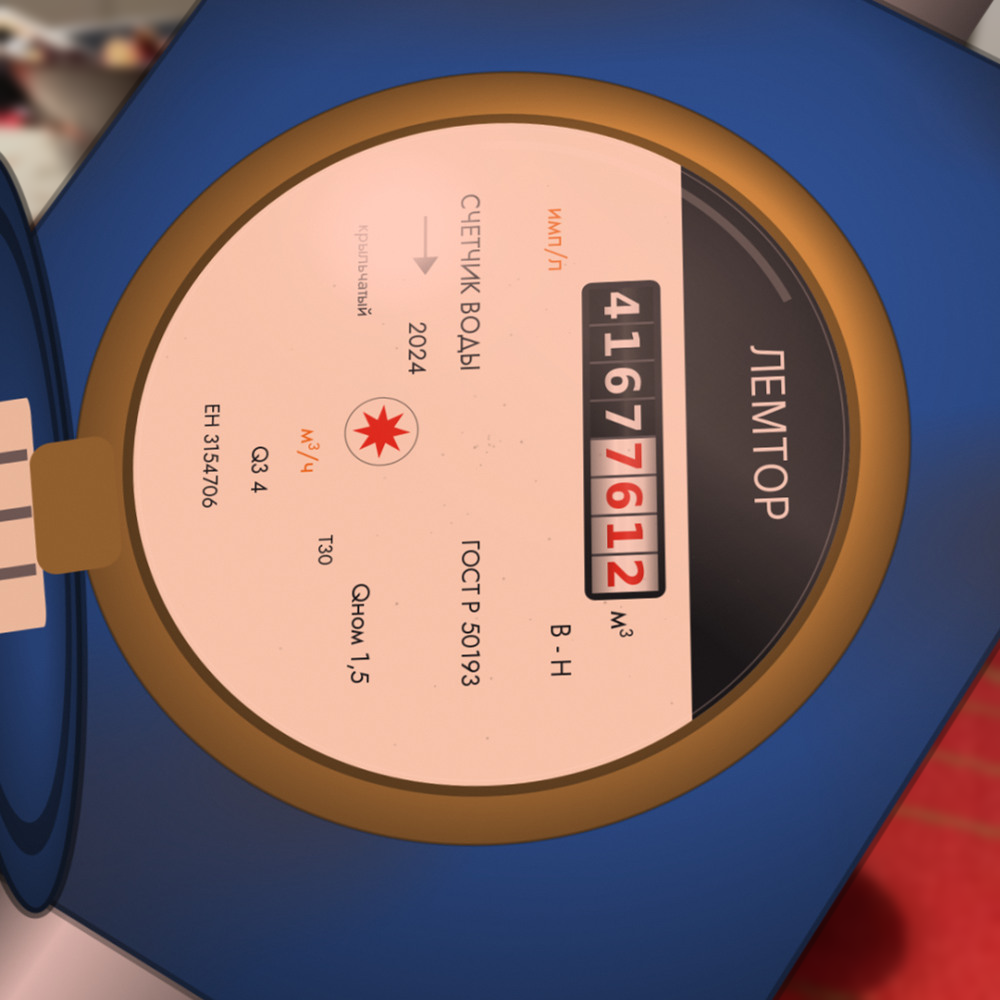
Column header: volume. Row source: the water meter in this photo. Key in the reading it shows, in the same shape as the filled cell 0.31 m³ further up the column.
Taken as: 4167.7612 m³
